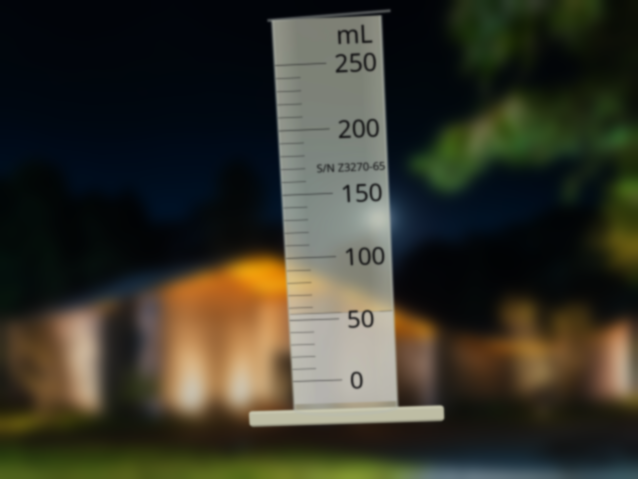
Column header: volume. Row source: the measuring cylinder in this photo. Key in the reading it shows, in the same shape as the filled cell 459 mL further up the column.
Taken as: 55 mL
